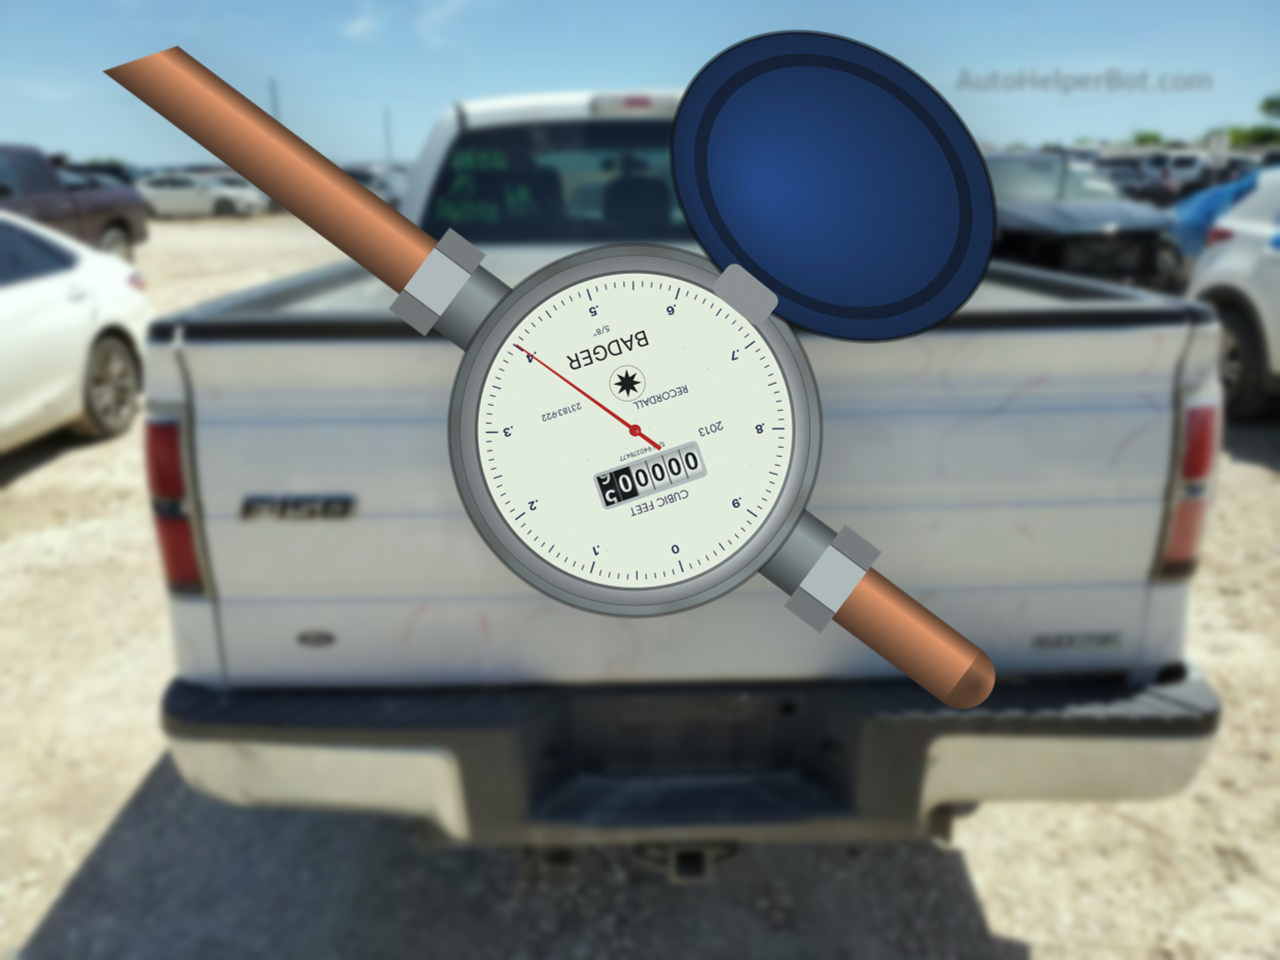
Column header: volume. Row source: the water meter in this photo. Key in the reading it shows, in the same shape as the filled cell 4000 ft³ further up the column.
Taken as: 5.40 ft³
